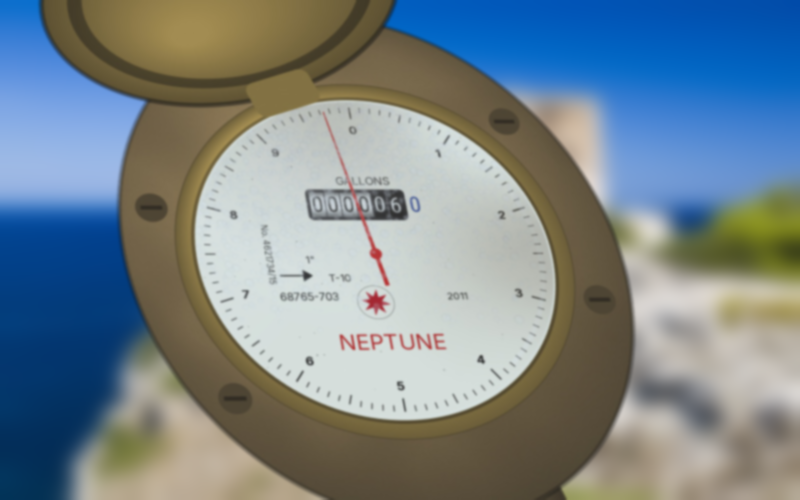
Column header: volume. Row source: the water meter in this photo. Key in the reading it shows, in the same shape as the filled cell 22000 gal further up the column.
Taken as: 59.7 gal
